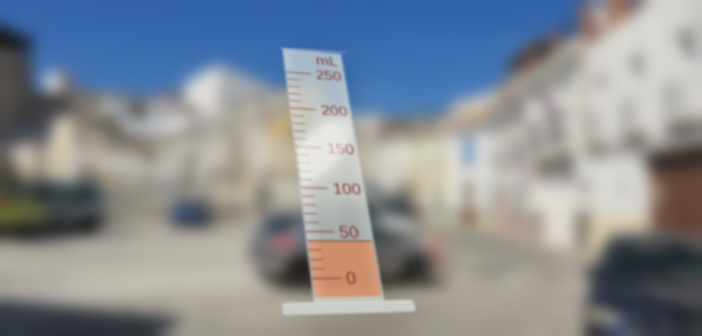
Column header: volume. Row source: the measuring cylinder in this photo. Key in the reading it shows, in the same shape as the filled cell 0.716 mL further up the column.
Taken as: 40 mL
